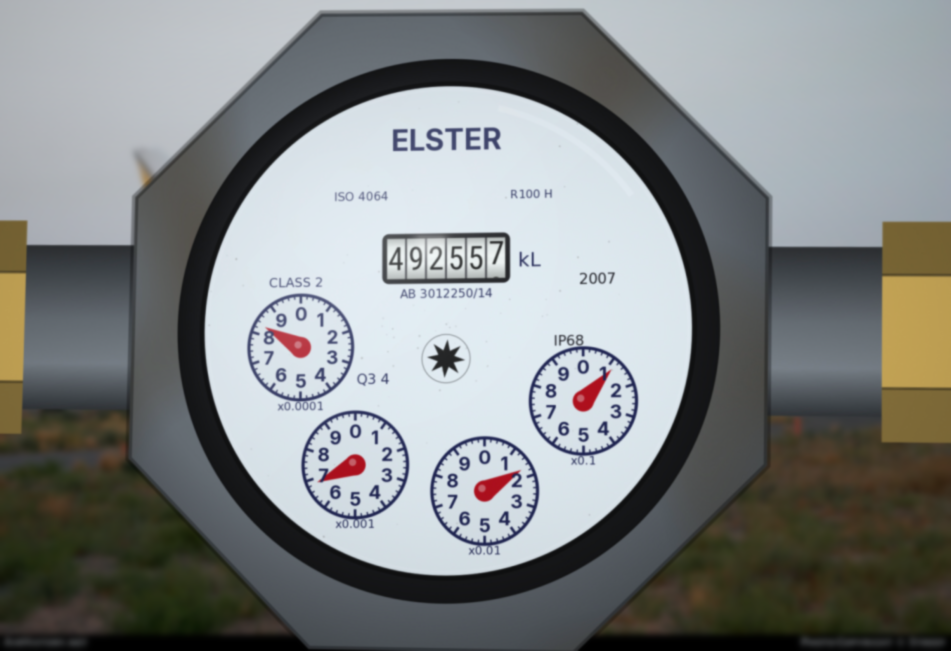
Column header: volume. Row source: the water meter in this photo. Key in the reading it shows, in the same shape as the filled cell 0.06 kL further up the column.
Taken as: 492557.1168 kL
